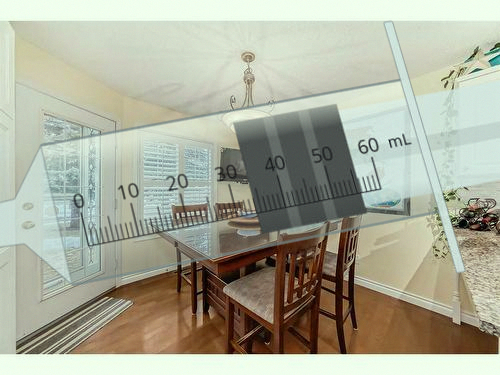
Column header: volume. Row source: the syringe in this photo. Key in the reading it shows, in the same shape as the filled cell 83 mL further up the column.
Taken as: 34 mL
